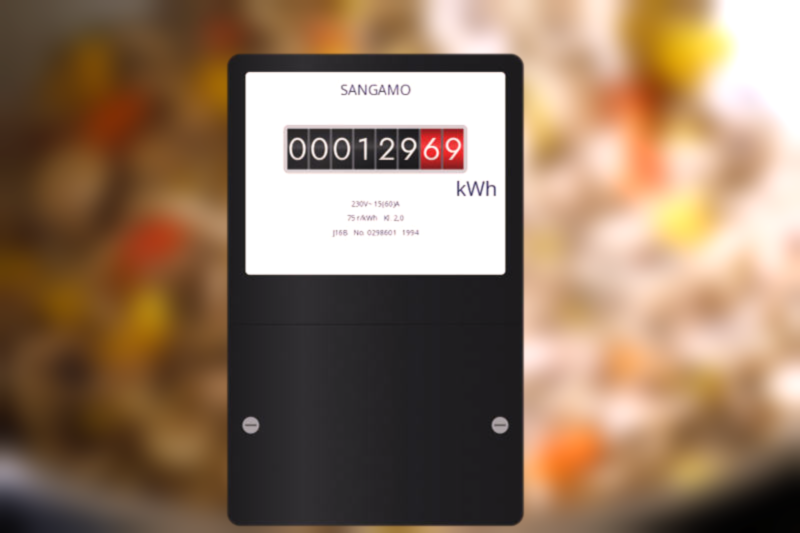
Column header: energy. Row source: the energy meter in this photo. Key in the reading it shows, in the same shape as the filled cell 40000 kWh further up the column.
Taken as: 129.69 kWh
